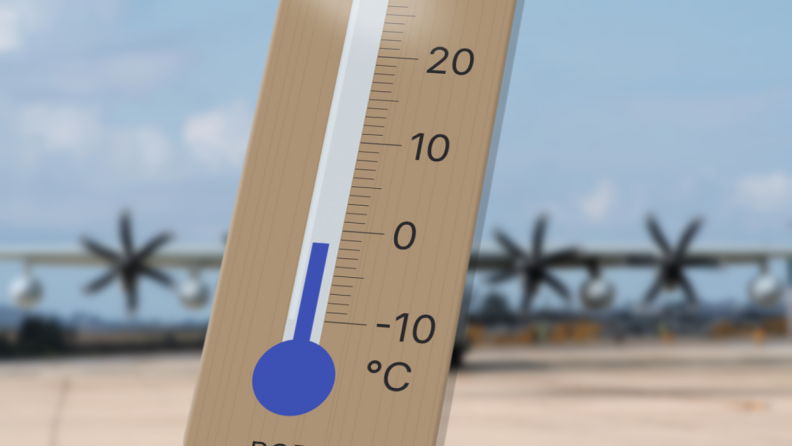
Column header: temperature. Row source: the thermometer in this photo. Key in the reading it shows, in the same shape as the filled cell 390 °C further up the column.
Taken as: -1.5 °C
